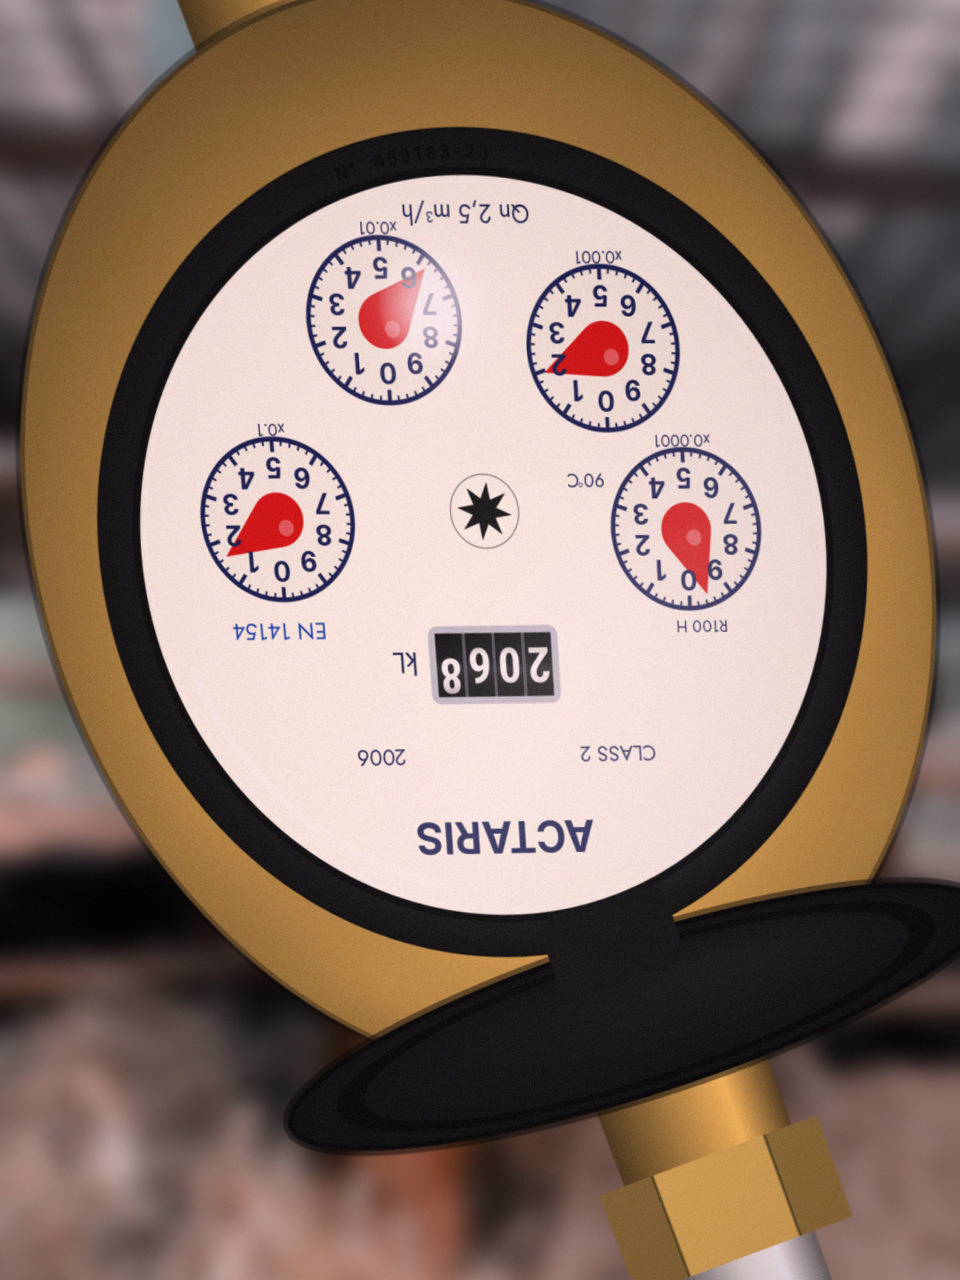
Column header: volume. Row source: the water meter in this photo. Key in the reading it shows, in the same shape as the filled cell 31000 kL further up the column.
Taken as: 2068.1619 kL
